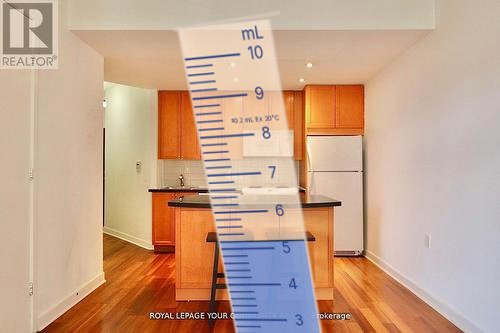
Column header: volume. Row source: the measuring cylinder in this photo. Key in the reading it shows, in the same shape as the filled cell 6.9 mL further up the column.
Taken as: 5.2 mL
